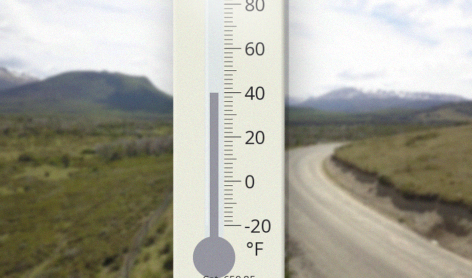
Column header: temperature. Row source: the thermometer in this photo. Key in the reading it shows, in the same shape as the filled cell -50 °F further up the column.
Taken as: 40 °F
